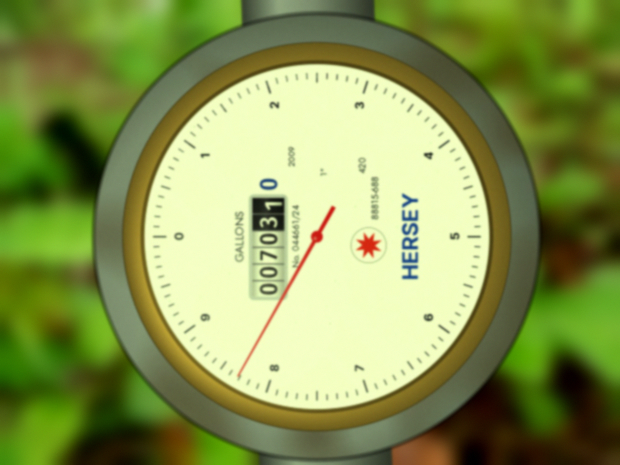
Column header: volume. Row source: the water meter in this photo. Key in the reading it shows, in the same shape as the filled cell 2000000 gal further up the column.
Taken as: 70308.3 gal
